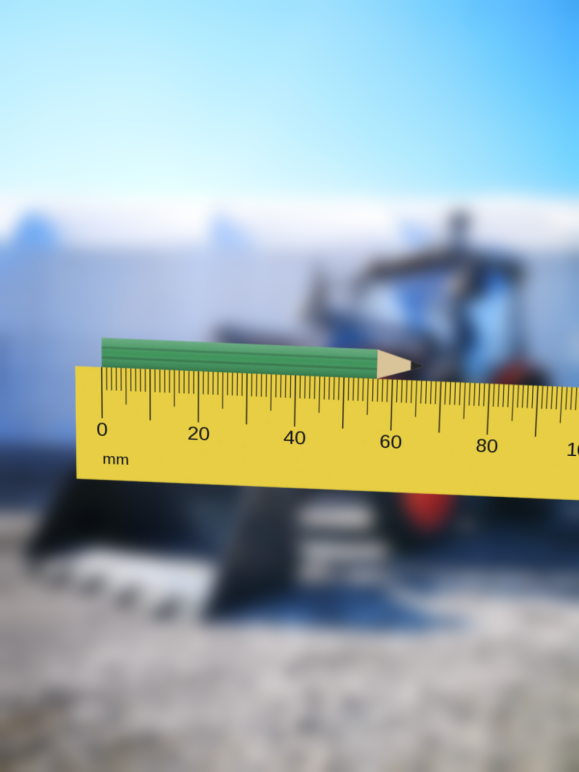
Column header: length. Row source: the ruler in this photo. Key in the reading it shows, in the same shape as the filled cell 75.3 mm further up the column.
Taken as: 66 mm
